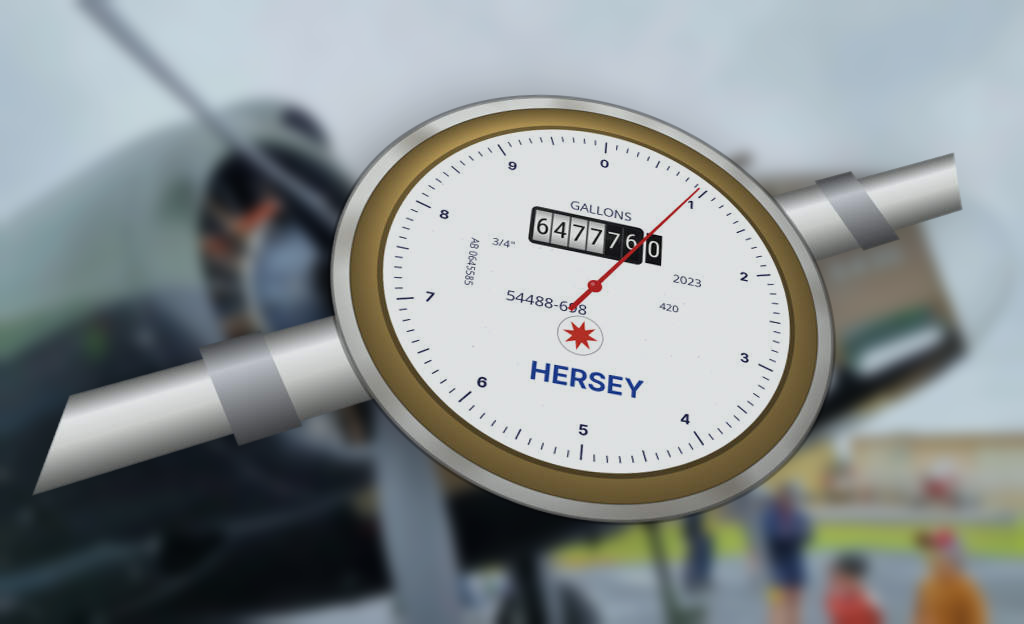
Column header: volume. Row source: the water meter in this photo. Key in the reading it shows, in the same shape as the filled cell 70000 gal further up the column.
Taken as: 6477760.9 gal
